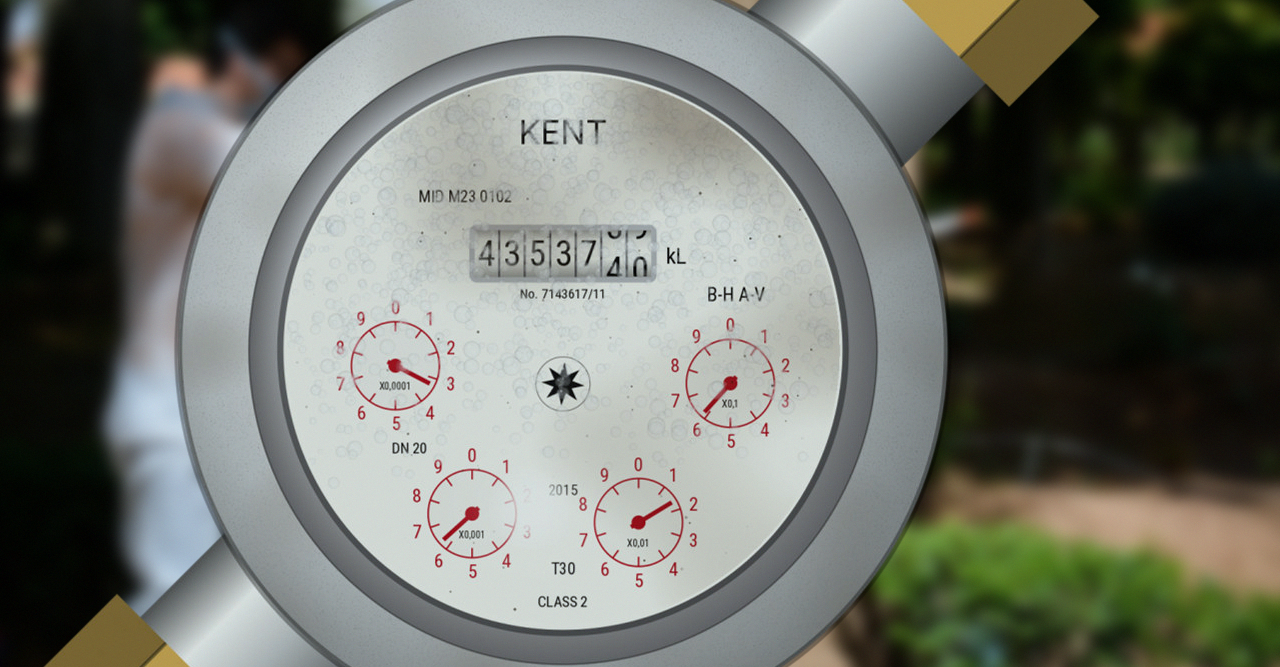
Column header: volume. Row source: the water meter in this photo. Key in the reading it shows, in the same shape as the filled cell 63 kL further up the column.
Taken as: 4353739.6163 kL
